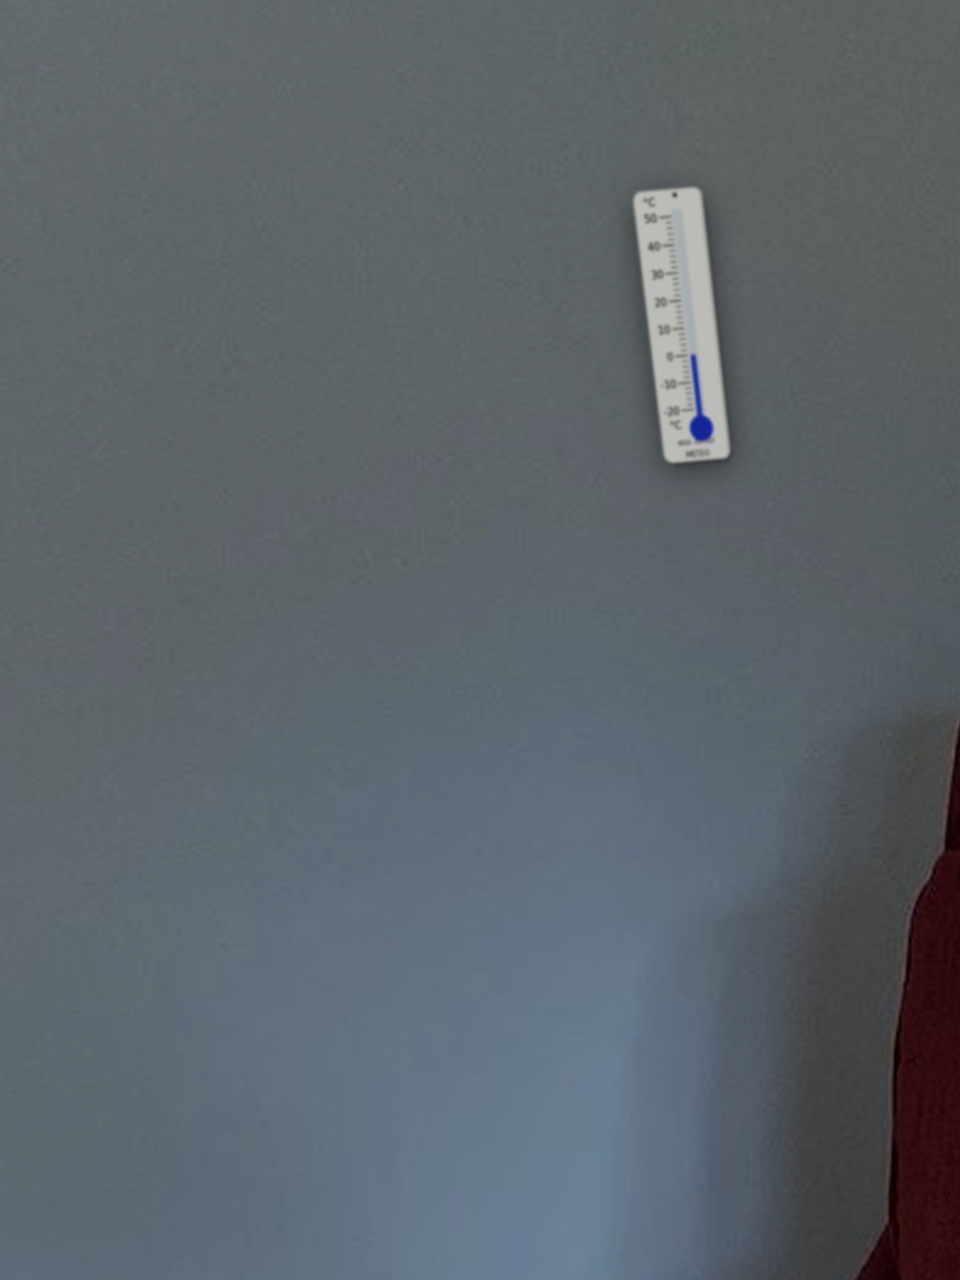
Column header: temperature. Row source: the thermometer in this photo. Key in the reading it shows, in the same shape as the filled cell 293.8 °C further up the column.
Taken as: 0 °C
